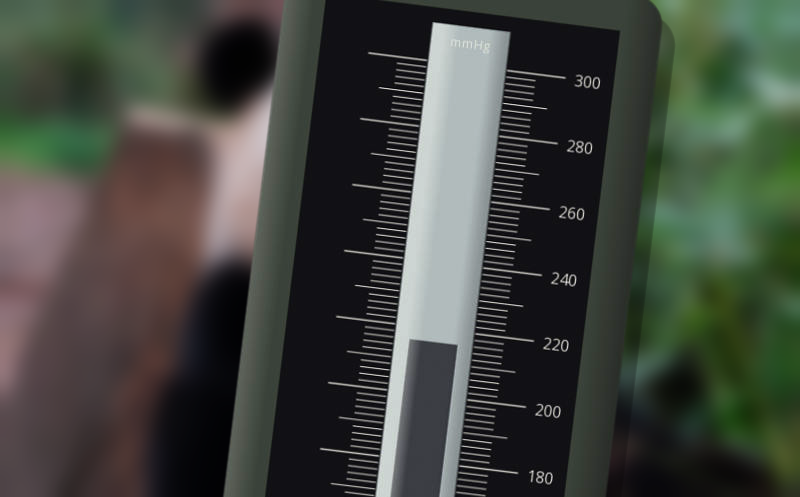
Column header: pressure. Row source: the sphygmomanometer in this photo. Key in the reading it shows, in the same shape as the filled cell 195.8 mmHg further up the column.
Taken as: 216 mmHg
